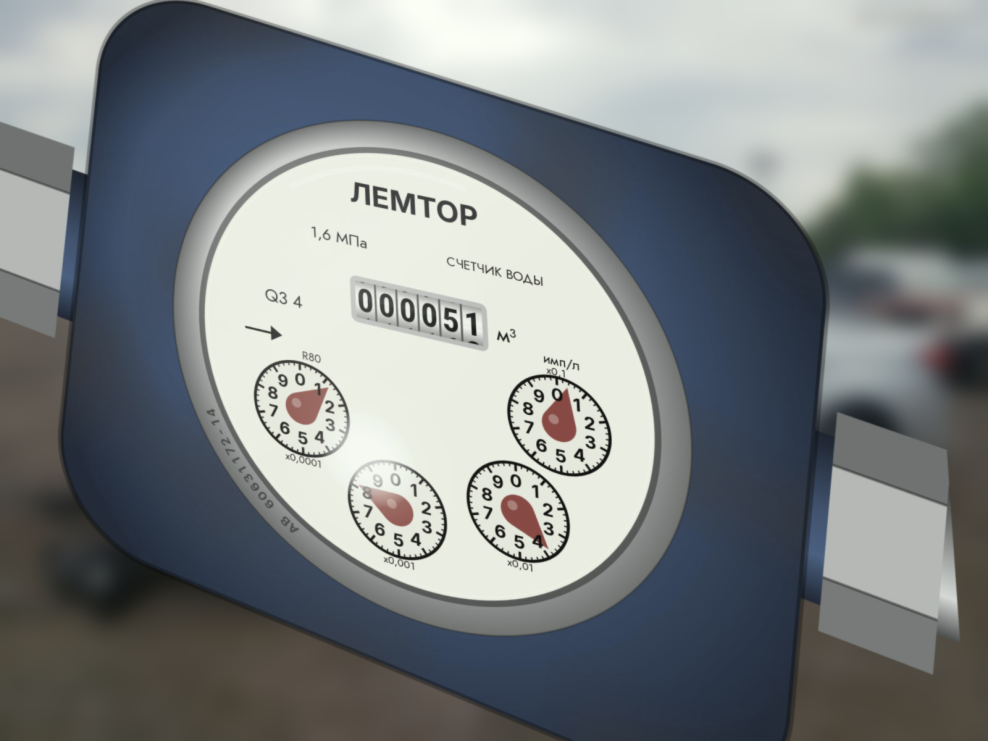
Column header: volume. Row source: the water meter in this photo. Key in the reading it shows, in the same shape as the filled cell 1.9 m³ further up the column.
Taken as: 51.0381 m³
